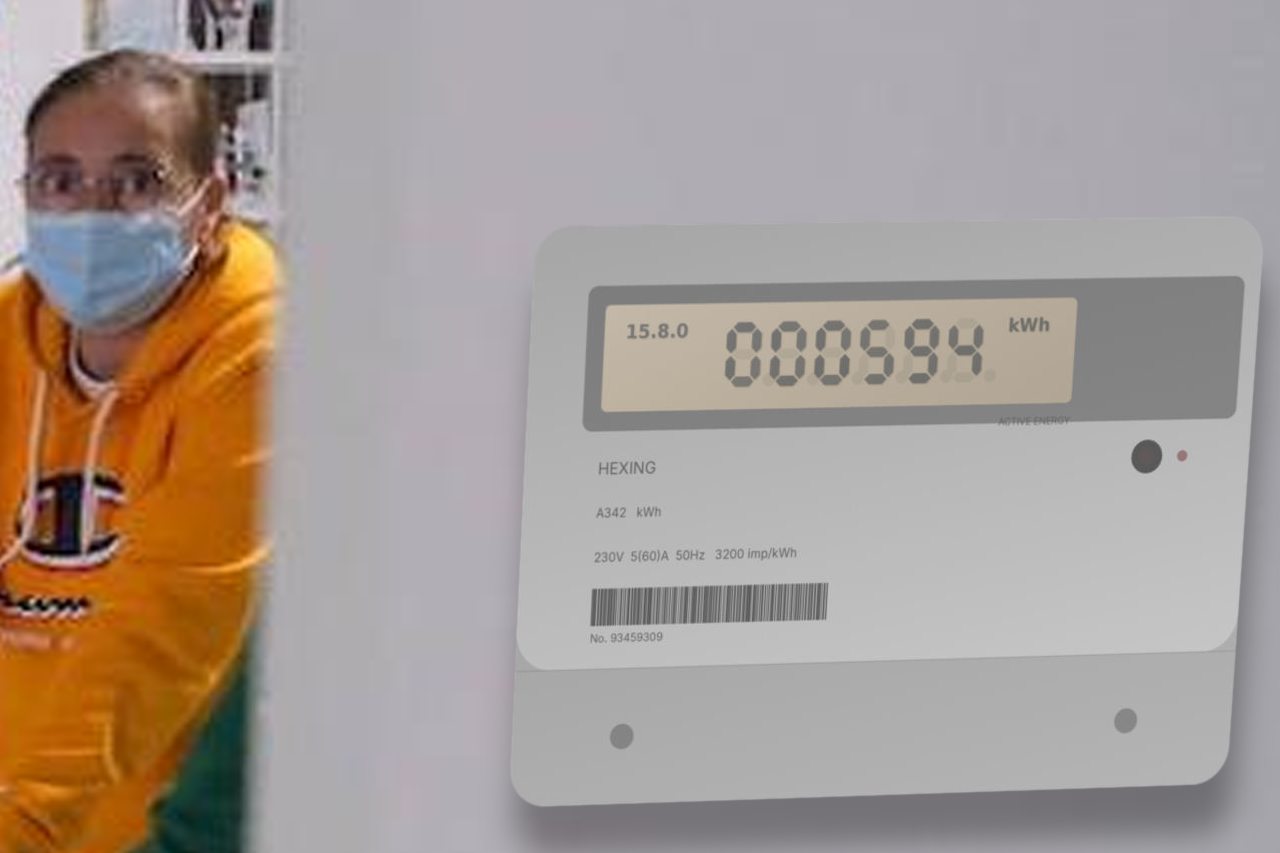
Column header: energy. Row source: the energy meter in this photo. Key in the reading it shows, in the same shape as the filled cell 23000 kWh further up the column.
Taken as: 594 kWh
